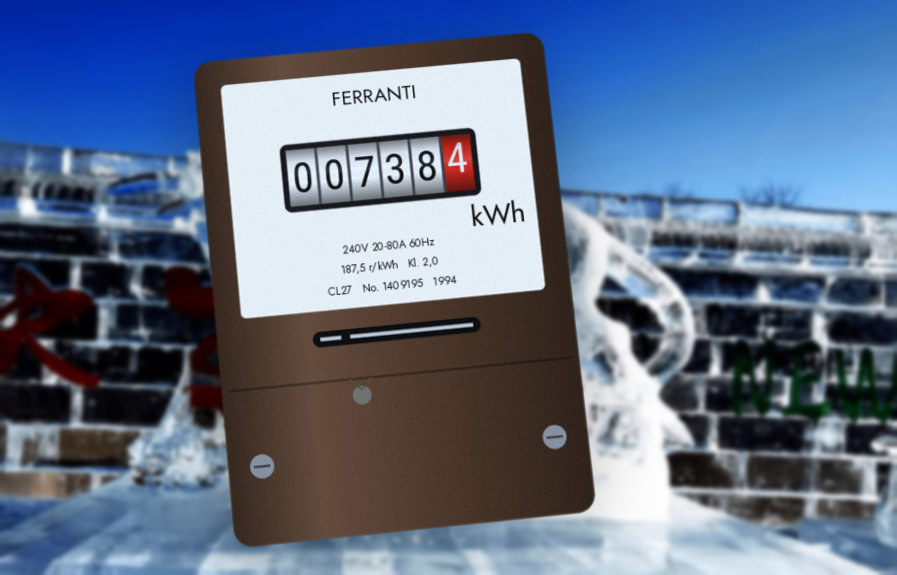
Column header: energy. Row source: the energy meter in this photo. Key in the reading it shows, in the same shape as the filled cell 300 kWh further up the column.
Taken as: 738.4 kWh
